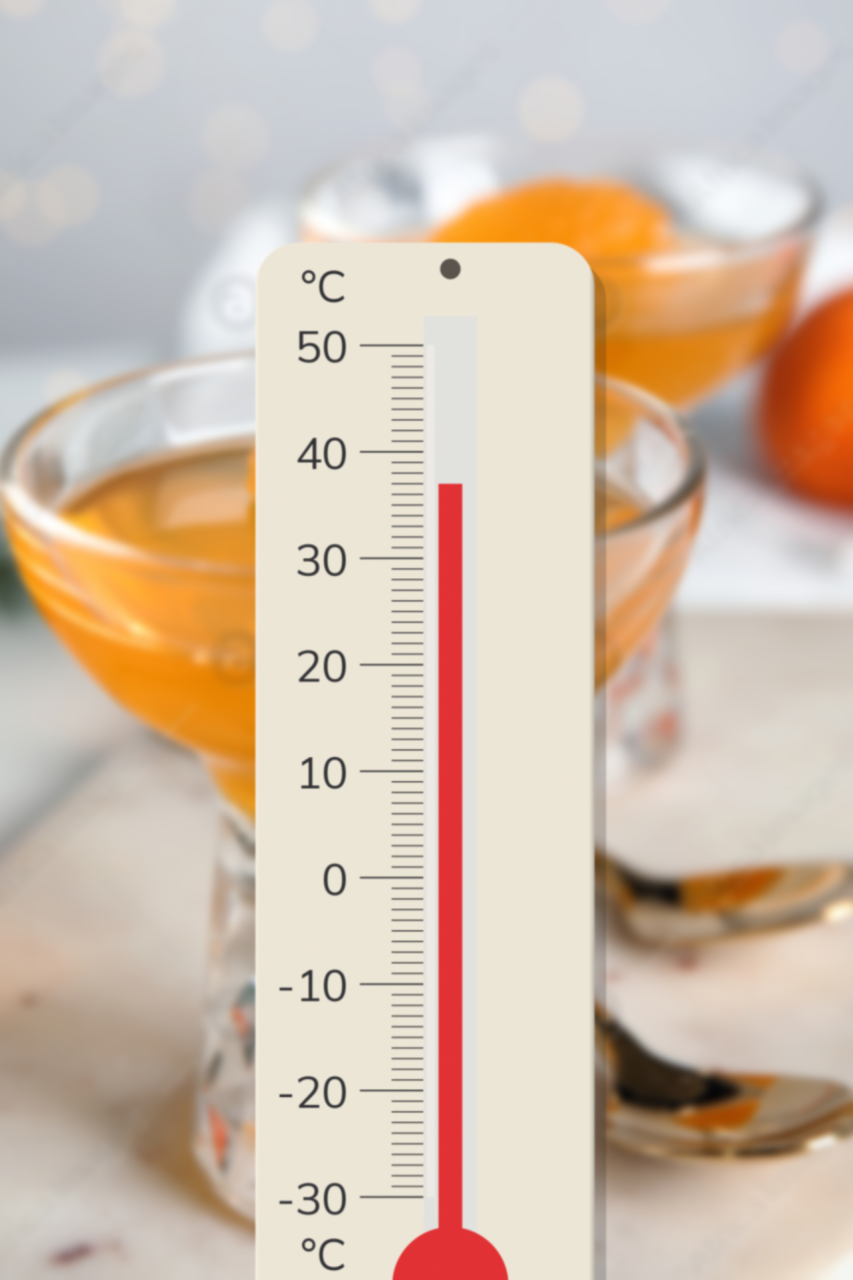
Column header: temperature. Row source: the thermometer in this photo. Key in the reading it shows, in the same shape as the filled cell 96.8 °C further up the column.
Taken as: 37 °C
